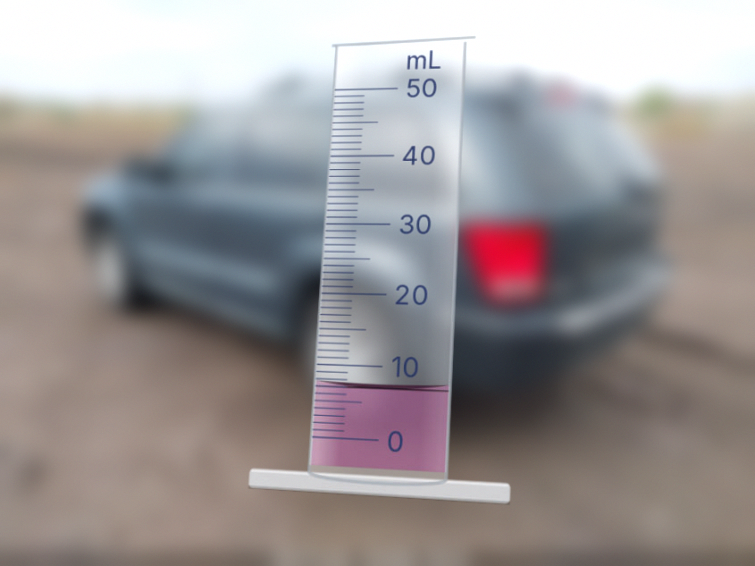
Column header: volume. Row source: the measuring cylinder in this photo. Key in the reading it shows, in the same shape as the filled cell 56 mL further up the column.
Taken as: 7 mL
